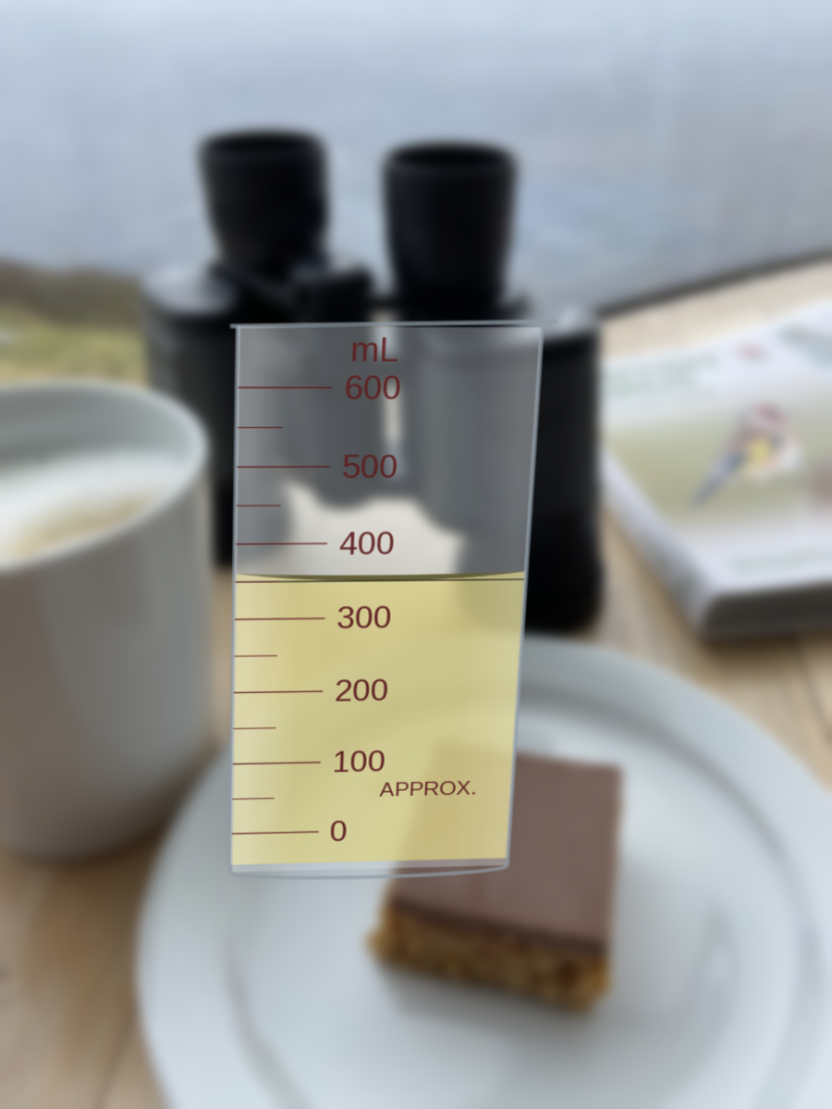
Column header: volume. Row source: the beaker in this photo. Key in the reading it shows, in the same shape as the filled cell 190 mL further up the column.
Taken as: 350 mL
